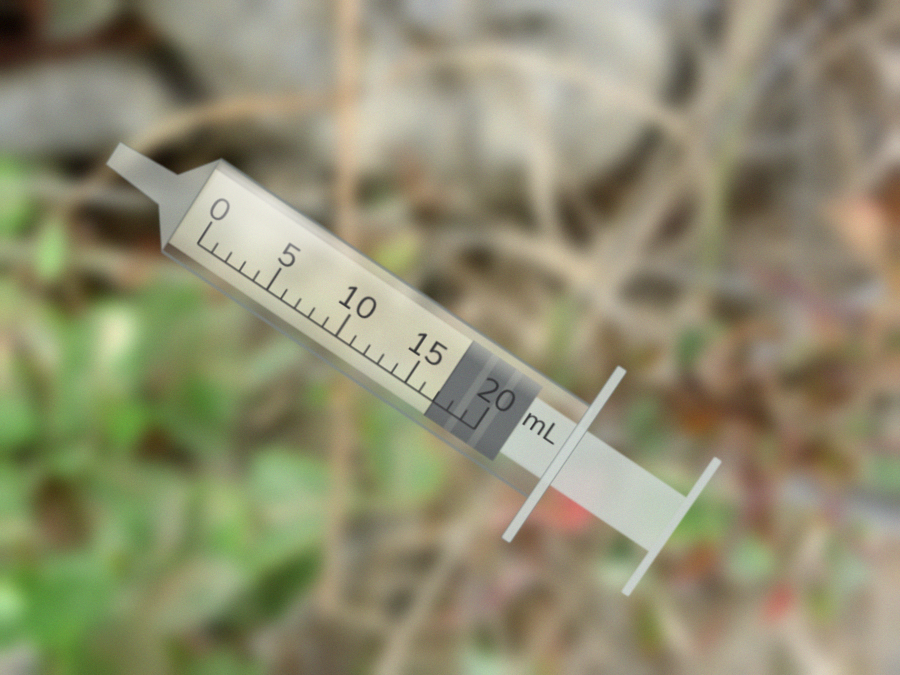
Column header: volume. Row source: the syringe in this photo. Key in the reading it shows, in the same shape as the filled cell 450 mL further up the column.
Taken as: 17 mL
